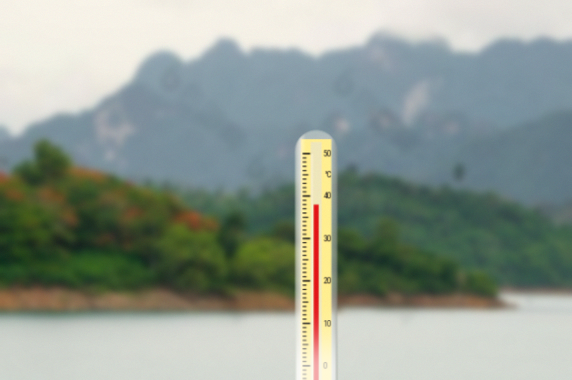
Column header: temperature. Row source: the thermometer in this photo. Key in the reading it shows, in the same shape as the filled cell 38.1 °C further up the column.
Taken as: 38 °C
